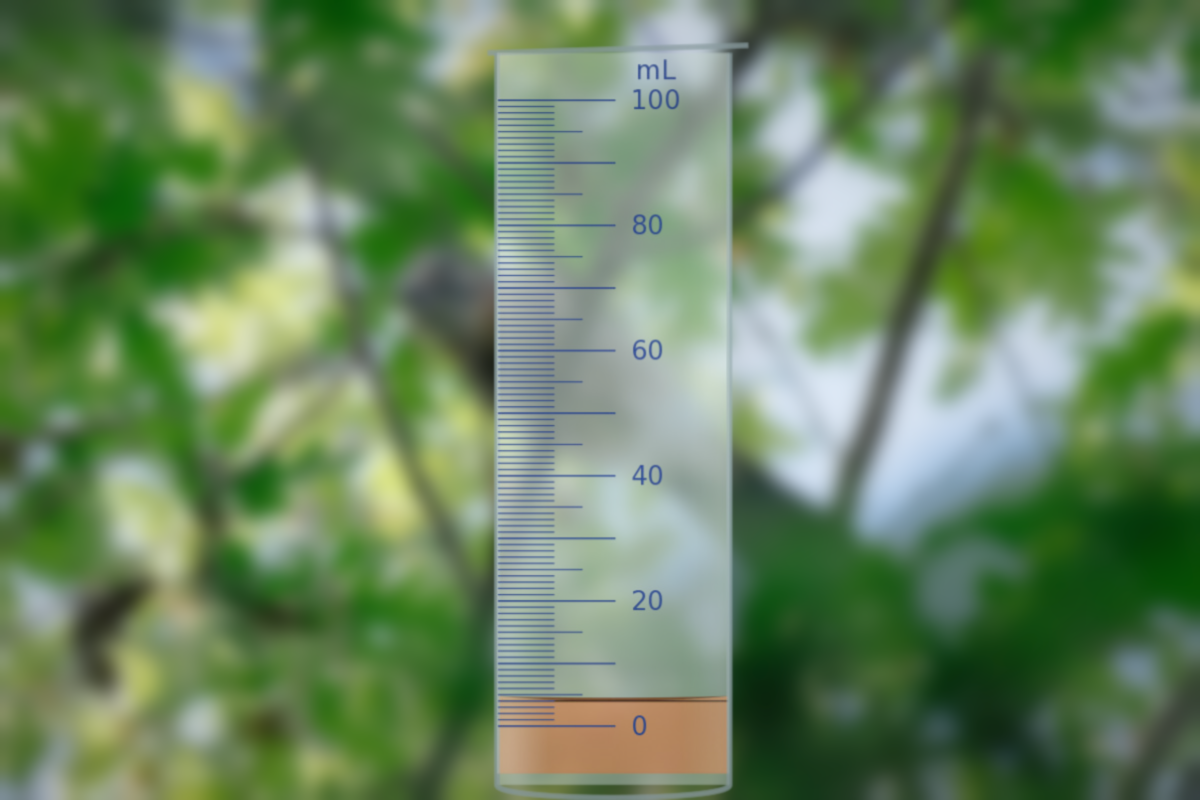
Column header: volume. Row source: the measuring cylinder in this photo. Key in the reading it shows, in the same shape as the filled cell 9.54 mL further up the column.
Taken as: 4 mL
